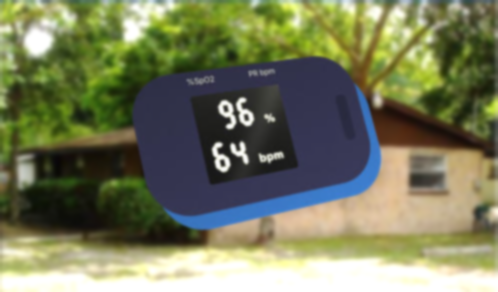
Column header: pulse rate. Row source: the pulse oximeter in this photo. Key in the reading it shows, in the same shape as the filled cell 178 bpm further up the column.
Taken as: 64 bpm
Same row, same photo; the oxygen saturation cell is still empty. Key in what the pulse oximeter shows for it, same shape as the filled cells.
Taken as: 96 %
